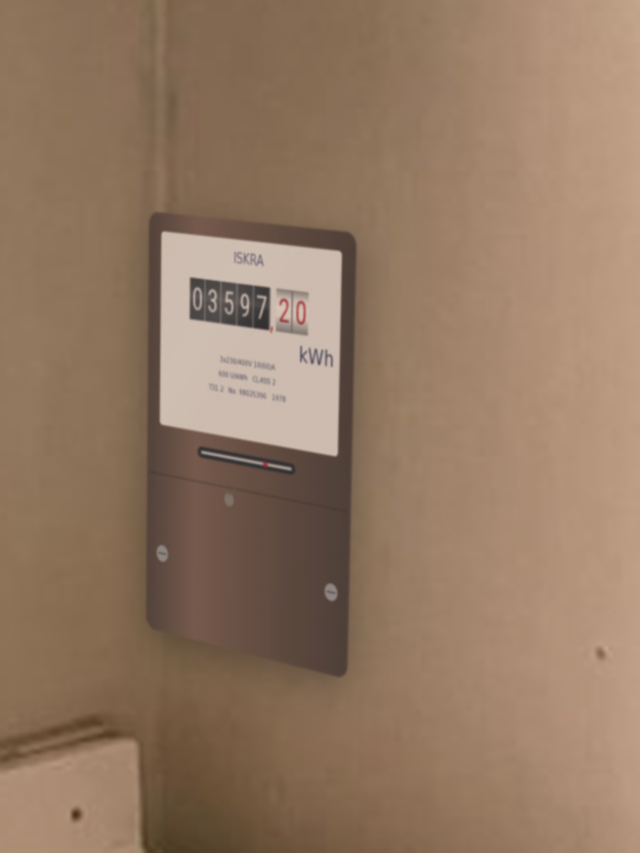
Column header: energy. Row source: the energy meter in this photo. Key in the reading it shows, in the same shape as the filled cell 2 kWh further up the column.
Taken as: 3597.20 kWh
